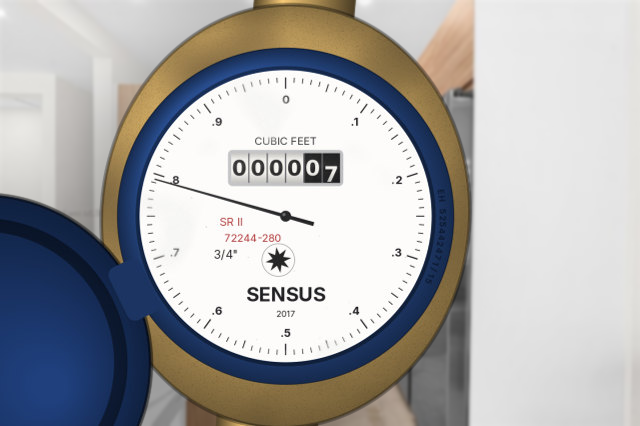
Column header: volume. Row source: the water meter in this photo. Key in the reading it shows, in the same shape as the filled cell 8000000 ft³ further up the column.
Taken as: 6.79 ft³
